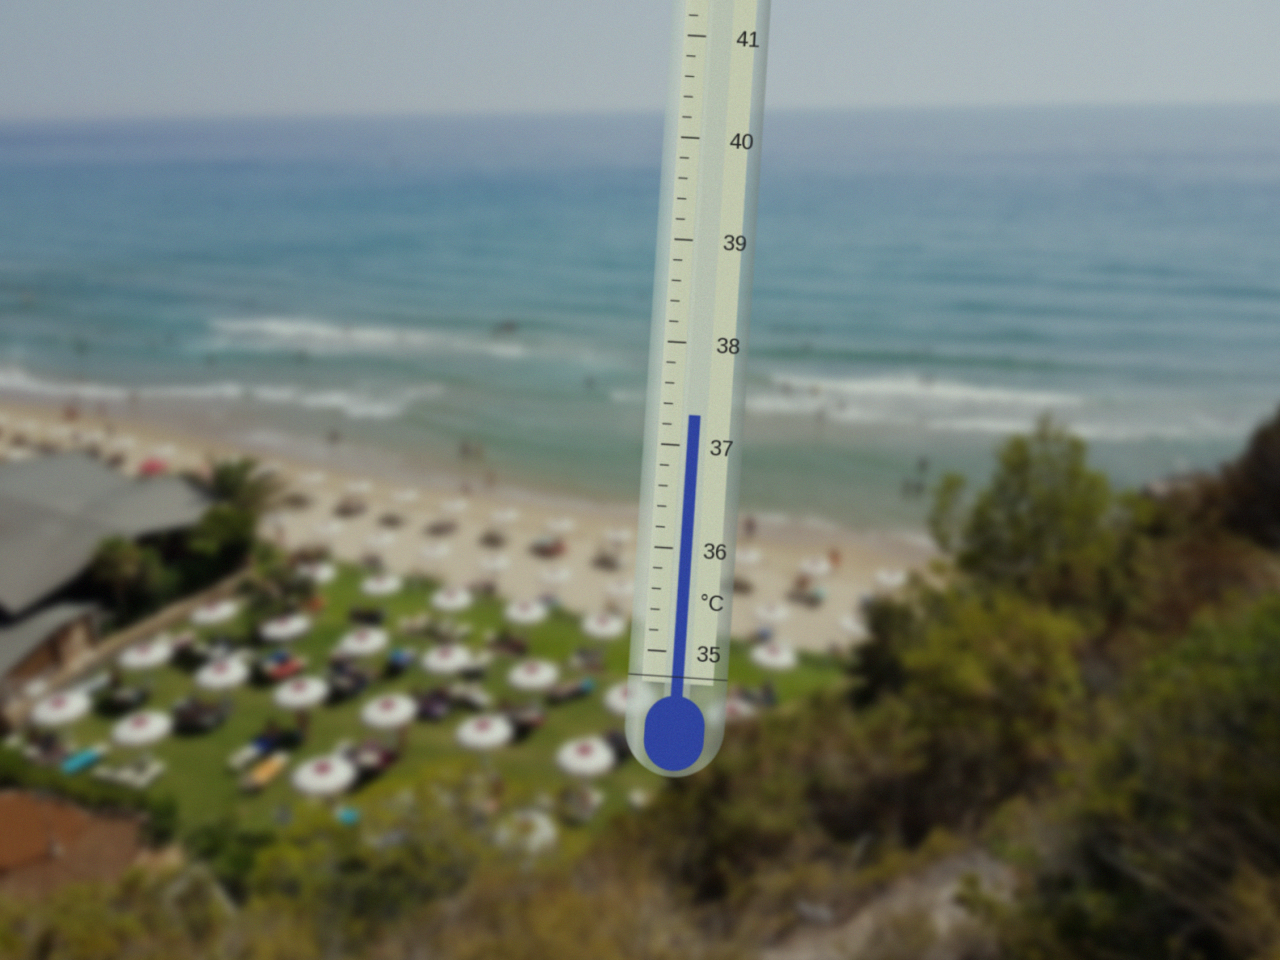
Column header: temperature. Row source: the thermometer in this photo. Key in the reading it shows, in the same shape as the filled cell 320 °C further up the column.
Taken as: 37.3 °C
